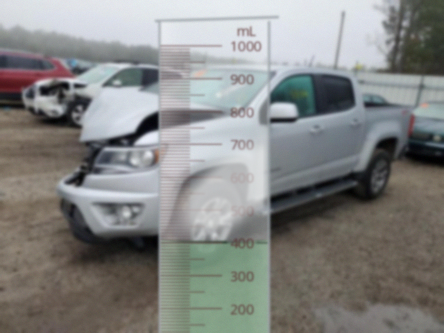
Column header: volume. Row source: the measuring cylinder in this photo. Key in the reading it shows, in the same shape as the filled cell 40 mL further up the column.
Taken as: 400 mL
